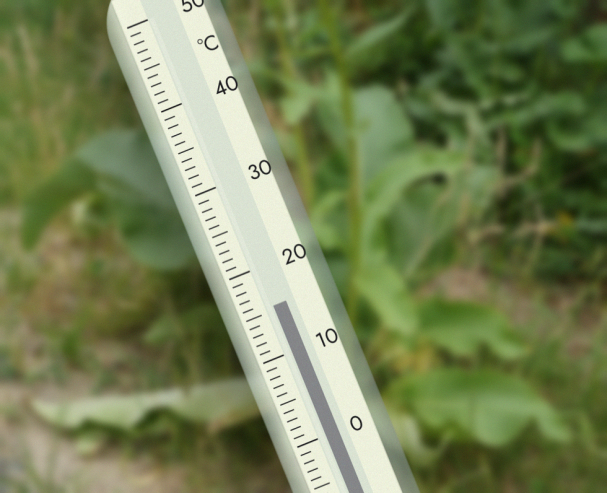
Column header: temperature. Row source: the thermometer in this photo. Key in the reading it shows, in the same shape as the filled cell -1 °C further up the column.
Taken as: 15.5 °C
